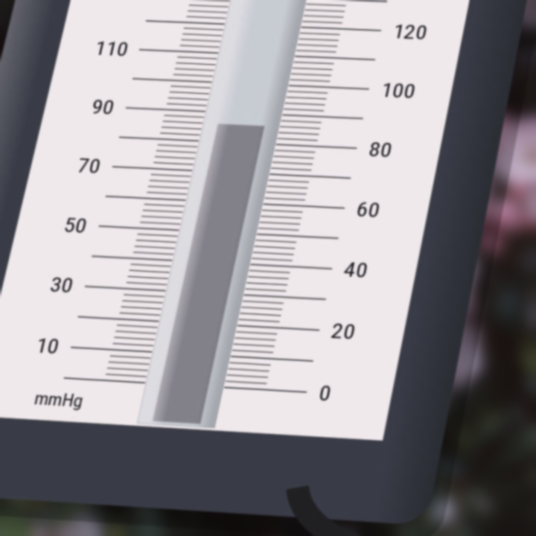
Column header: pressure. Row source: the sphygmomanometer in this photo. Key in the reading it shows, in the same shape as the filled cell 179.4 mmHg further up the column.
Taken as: 86 mmHg
